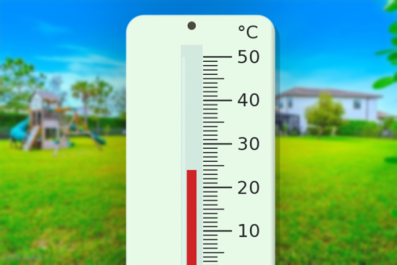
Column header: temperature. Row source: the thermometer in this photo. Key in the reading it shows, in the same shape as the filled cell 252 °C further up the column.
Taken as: 24 °C
